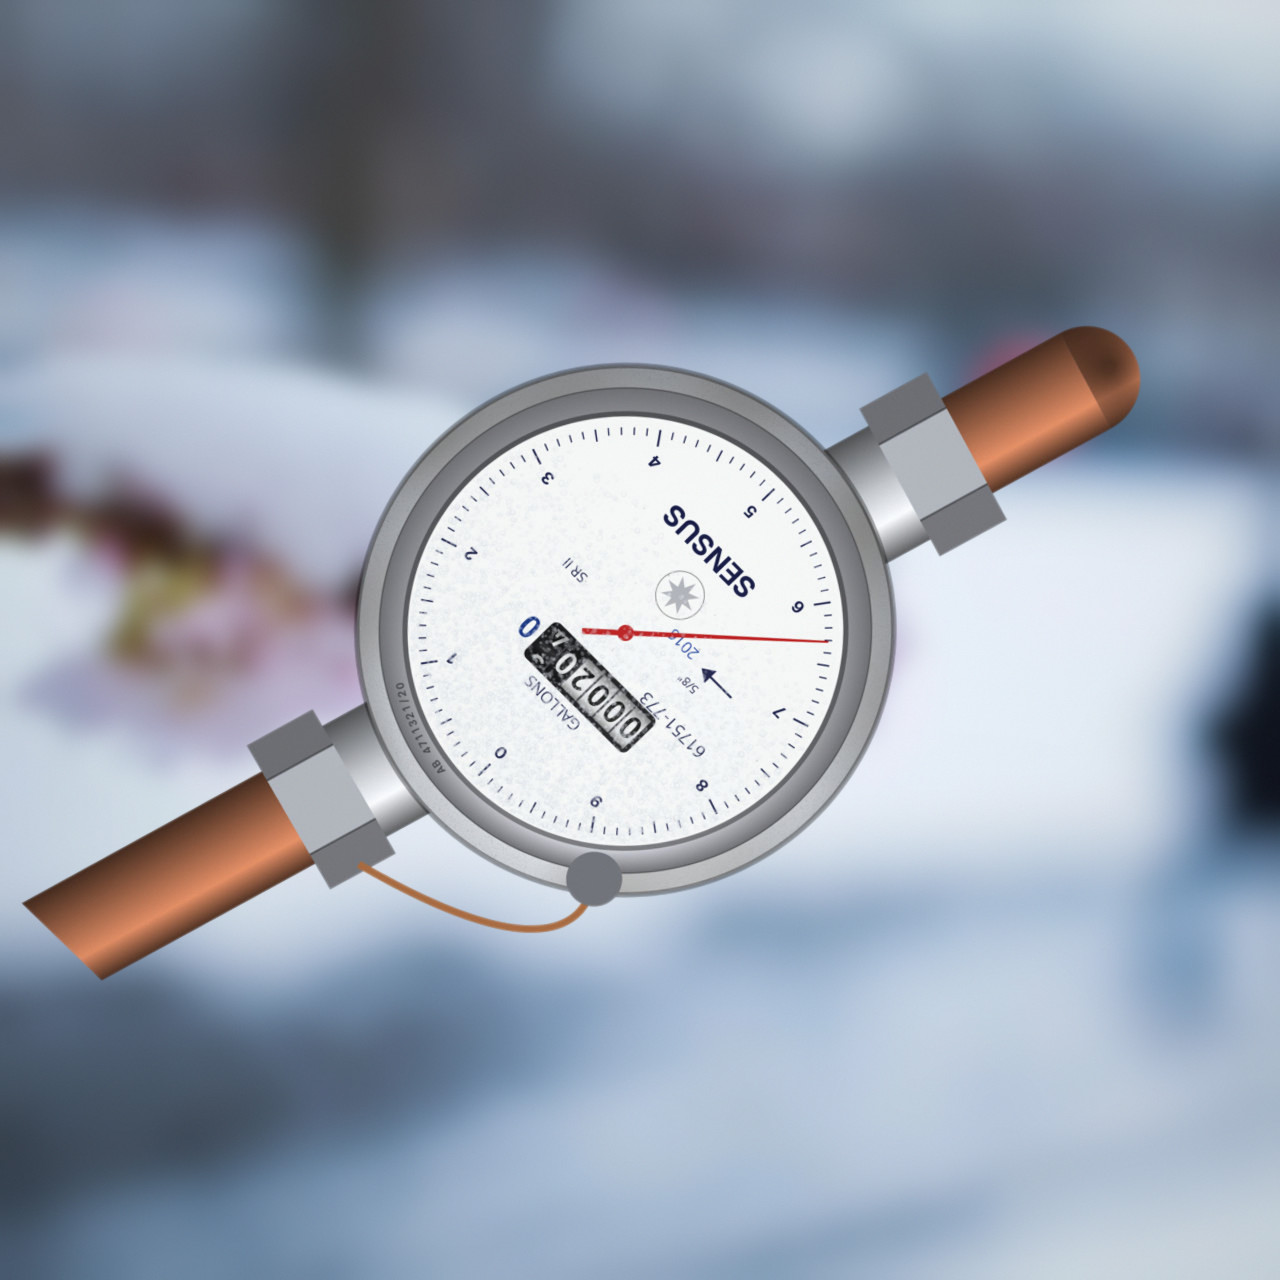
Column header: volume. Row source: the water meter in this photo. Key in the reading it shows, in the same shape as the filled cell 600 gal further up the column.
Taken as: 2036.3 gal
